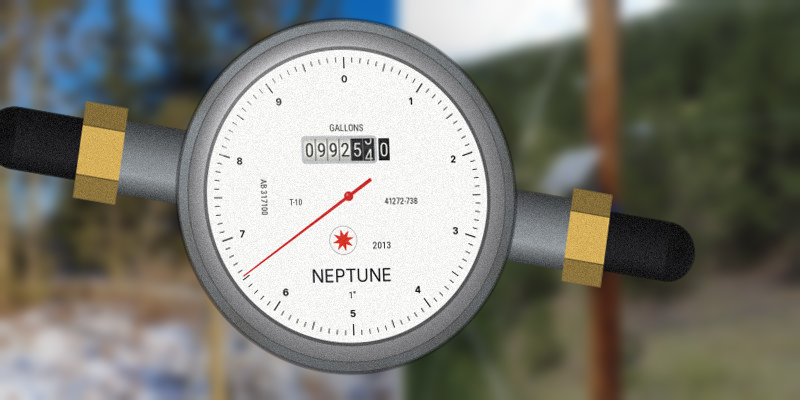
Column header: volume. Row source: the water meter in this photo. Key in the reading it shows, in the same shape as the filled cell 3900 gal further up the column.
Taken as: 992536.5 gal
